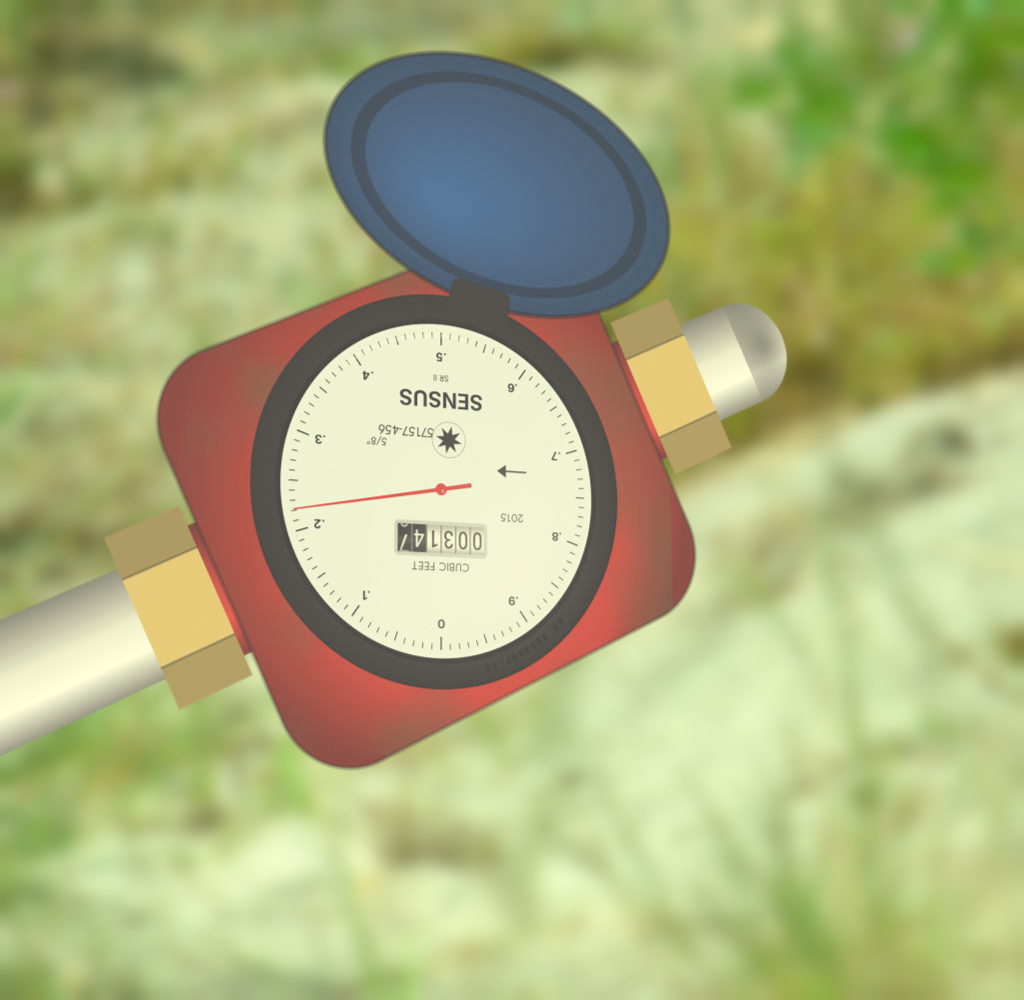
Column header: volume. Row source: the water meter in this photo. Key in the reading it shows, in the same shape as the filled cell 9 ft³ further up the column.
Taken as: 3147.22 ft³
